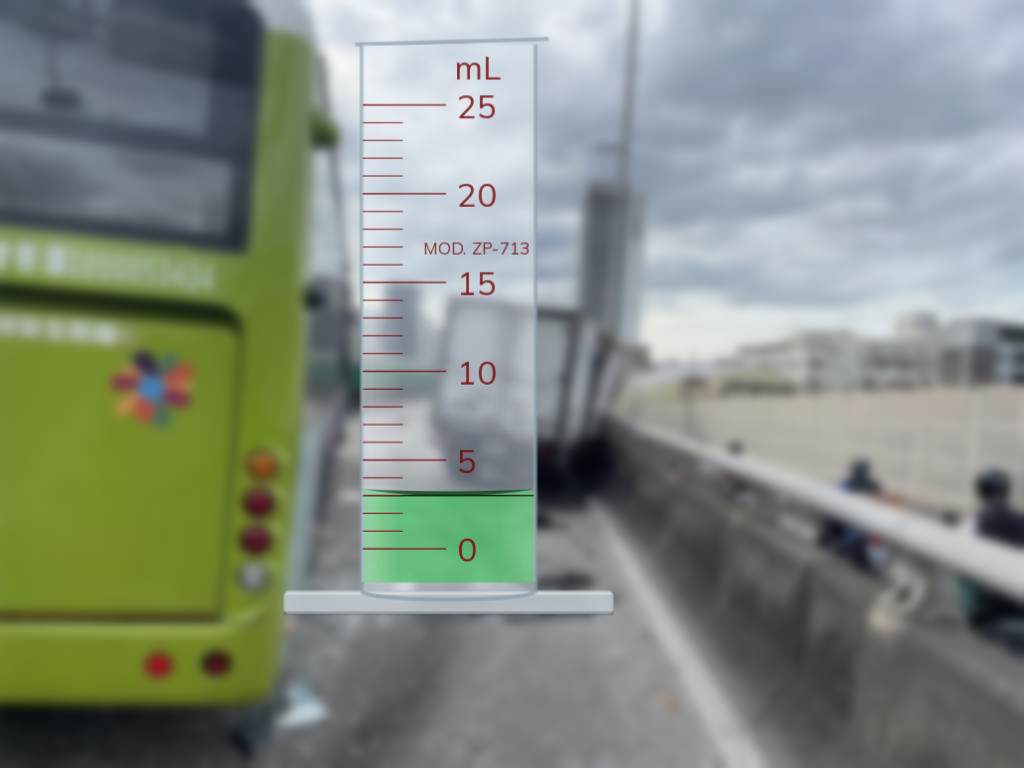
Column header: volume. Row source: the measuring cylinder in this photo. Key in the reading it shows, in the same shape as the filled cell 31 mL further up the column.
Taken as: 3 mL
